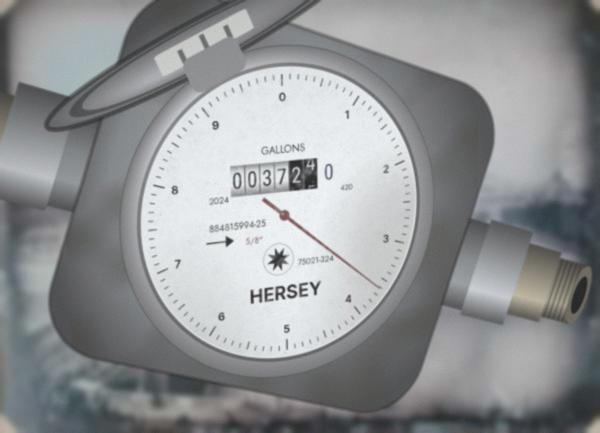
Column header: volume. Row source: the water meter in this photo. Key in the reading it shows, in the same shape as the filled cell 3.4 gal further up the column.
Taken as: 37243.6 gal
